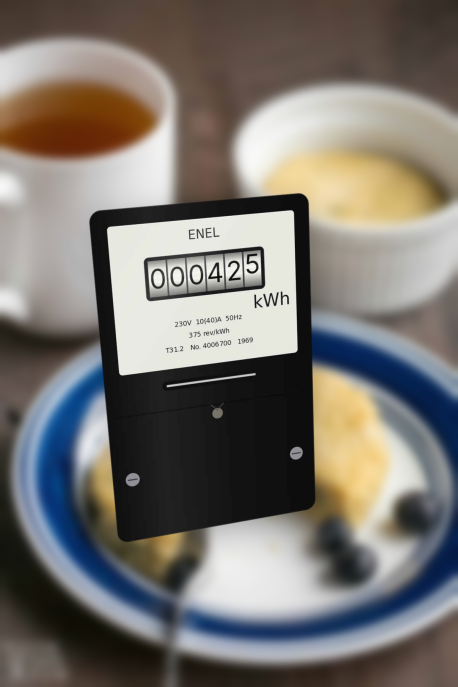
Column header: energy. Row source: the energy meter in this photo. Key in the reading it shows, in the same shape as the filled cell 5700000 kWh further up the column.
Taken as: 425 kWh
